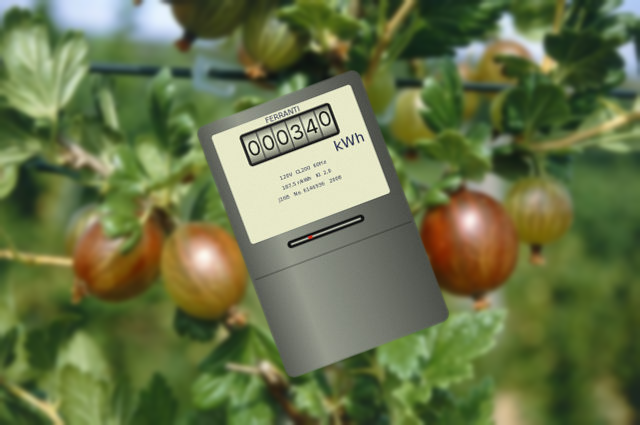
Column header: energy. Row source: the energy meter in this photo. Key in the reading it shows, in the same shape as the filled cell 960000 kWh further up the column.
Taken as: 340 kWh
